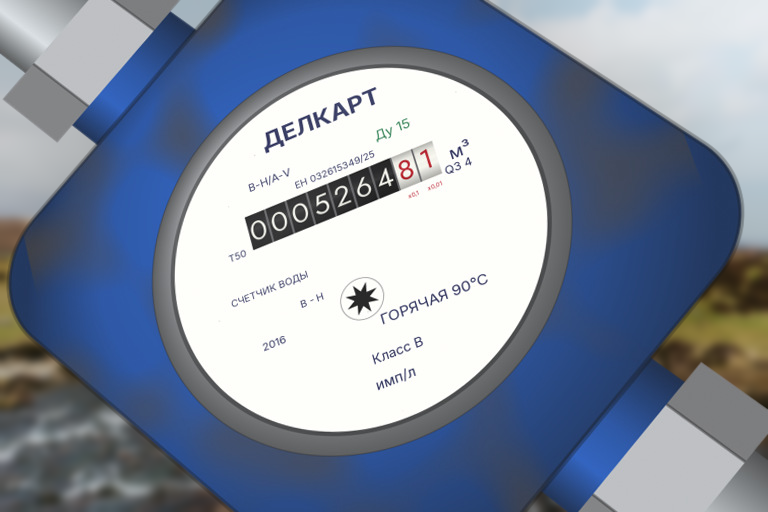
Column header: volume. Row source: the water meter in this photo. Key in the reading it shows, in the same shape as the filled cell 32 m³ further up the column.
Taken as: 5264.81 m³
